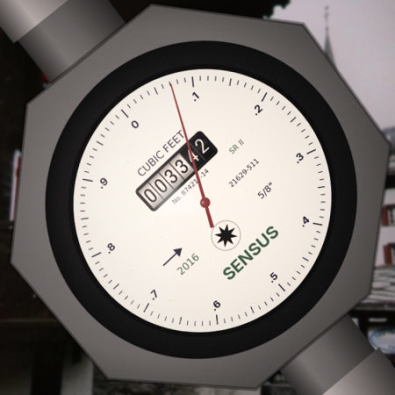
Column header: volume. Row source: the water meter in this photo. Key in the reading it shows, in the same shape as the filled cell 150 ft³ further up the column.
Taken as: 3342.07 ft³
